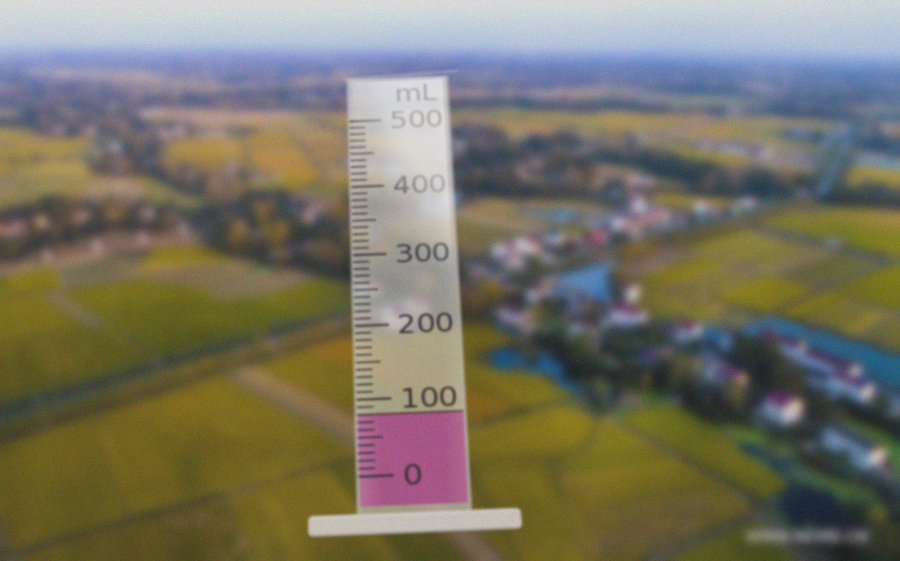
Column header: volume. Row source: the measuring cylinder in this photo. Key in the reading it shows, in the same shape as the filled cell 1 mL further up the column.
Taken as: 80 mL
